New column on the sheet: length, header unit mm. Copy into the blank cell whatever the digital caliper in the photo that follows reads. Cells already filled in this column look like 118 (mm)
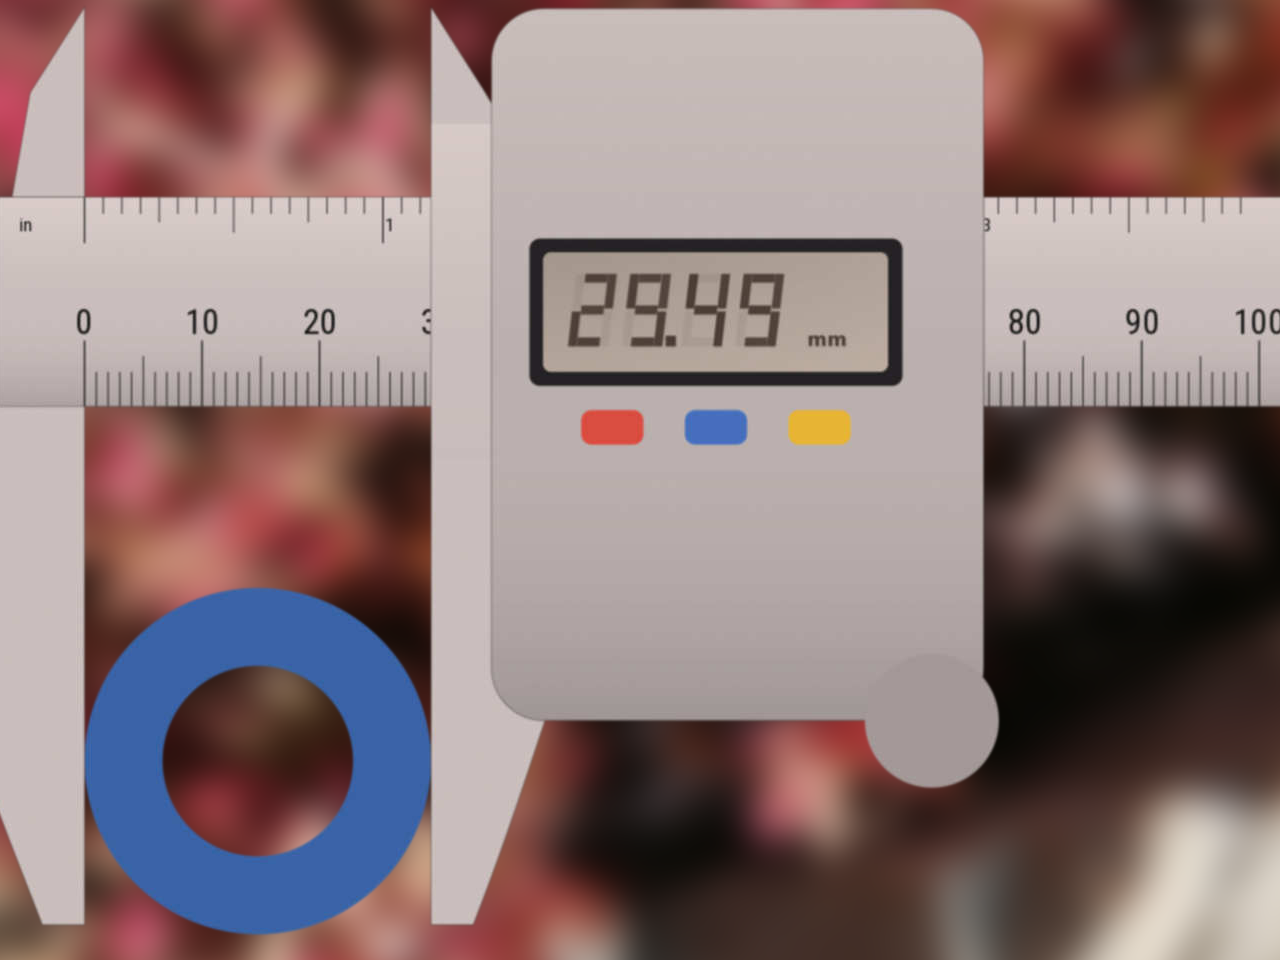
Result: 29.49 (mm)
